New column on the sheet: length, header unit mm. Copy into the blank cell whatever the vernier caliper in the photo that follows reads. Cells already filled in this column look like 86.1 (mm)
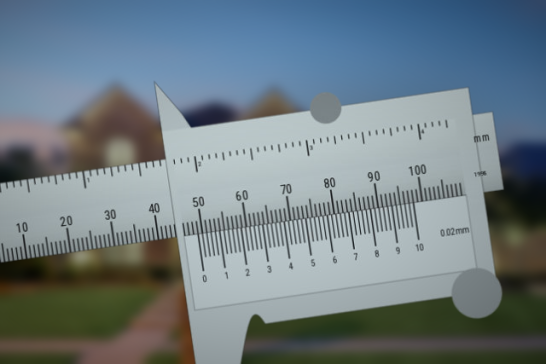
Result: 49.0 (mm)
